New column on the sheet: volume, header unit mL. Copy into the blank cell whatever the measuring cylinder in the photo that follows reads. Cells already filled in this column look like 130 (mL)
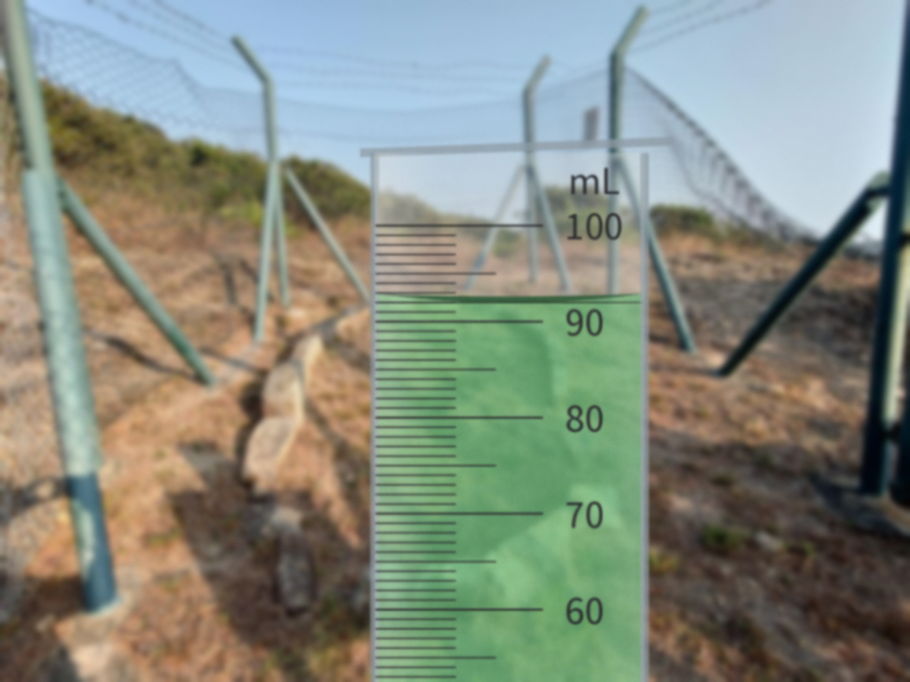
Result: 92 (mL)
